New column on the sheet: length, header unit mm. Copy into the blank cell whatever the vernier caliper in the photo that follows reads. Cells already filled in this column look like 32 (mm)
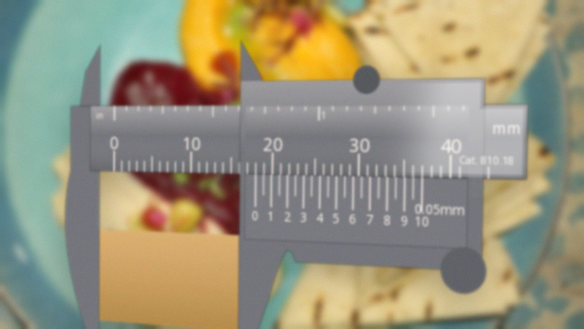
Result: 18.0 (mm)
